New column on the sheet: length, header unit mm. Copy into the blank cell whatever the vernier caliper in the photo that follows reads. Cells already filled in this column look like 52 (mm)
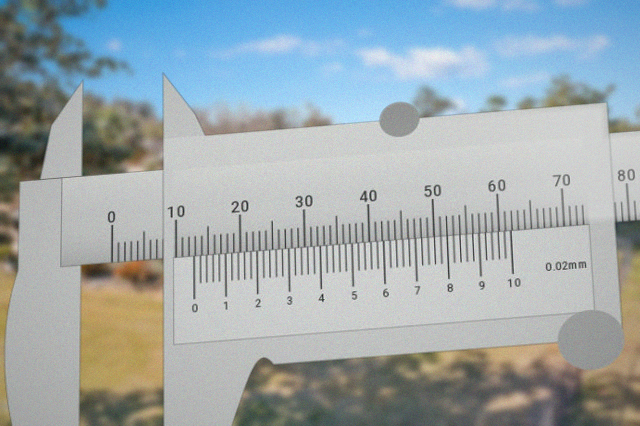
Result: 12.8 (mm)
